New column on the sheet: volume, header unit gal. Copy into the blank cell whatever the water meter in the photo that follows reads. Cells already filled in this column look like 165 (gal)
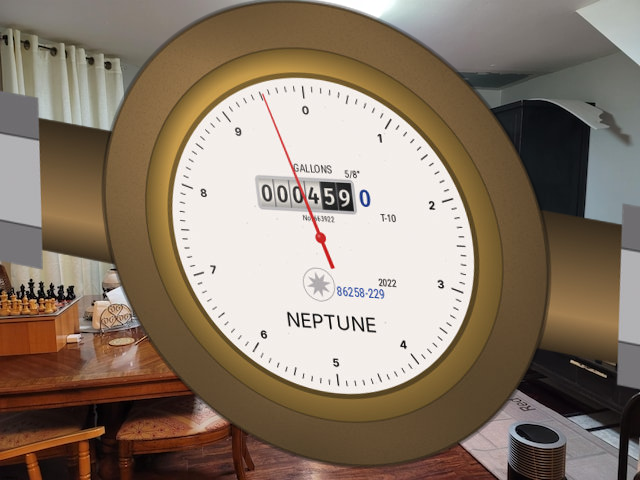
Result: 4589.5 (gal)
